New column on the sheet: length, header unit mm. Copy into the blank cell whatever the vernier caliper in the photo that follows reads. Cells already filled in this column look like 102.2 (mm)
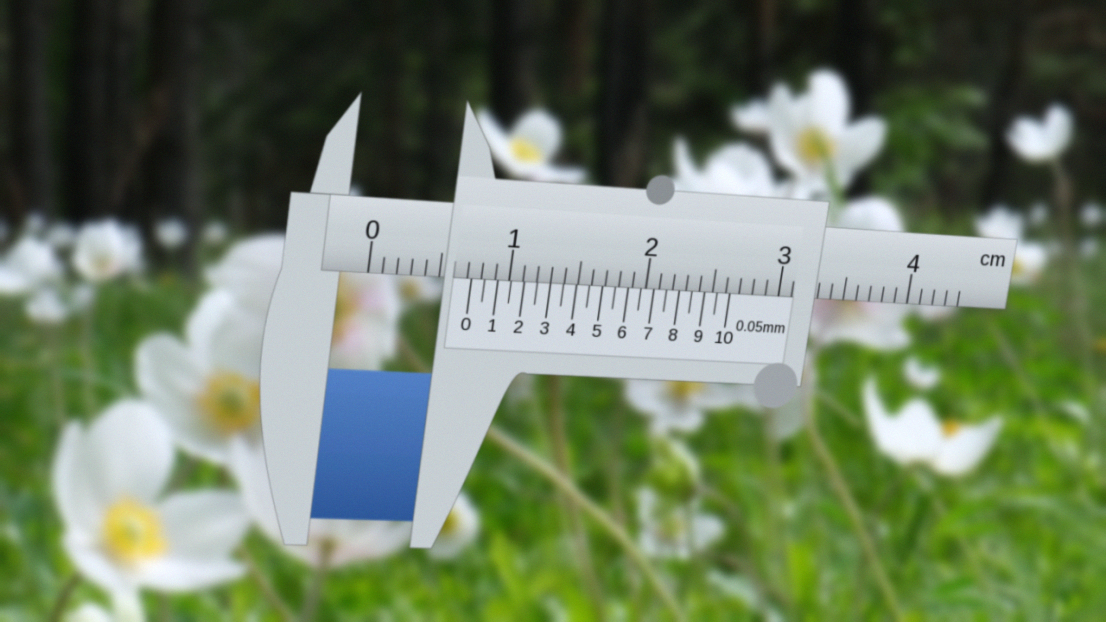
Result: 7.3 (mm)
